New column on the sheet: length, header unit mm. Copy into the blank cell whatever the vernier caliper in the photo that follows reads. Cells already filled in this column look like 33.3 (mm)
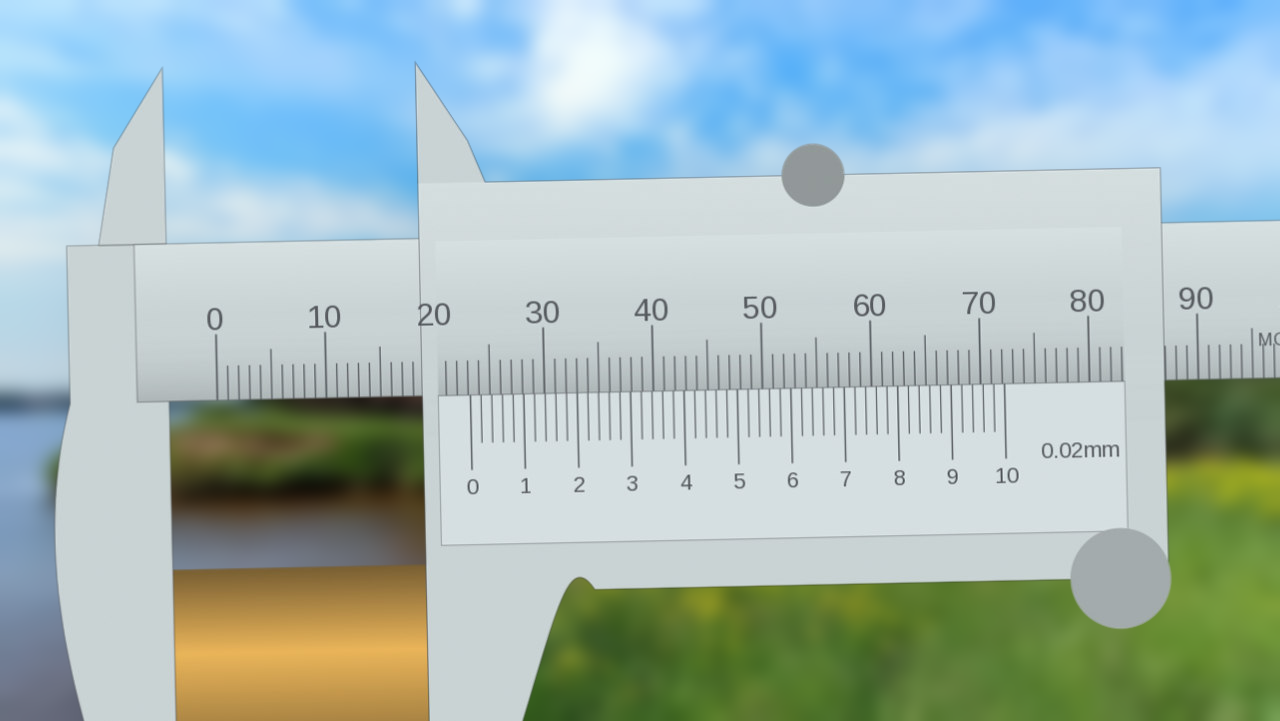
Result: 23.2 (mm)
